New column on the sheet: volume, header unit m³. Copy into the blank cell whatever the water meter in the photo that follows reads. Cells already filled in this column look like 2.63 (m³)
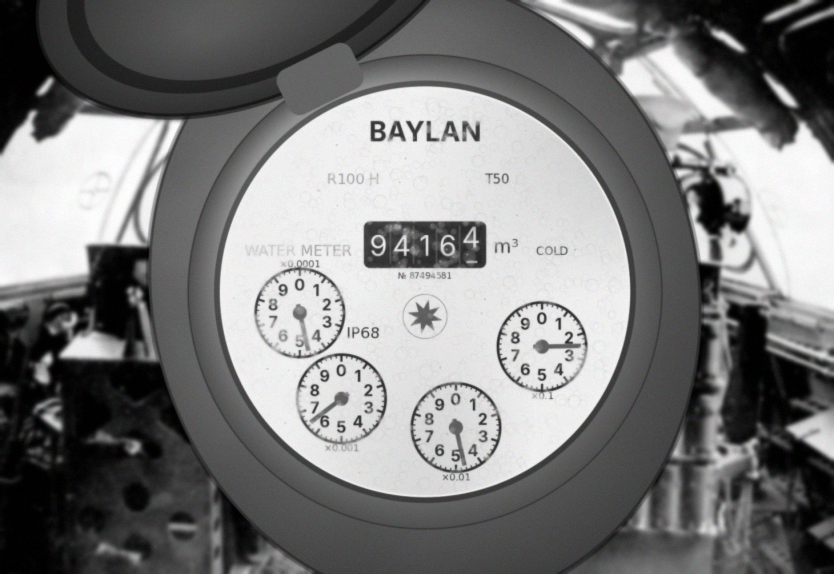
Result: 94164.2464 (m³)
